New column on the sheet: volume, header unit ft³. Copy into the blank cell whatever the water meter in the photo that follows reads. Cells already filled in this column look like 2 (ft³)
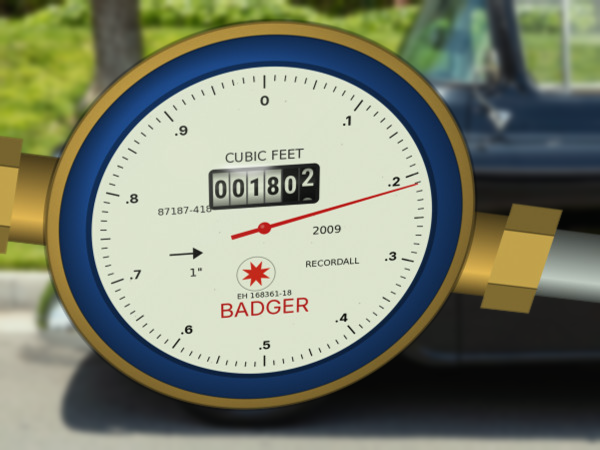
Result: 1802.21 (ft³)
